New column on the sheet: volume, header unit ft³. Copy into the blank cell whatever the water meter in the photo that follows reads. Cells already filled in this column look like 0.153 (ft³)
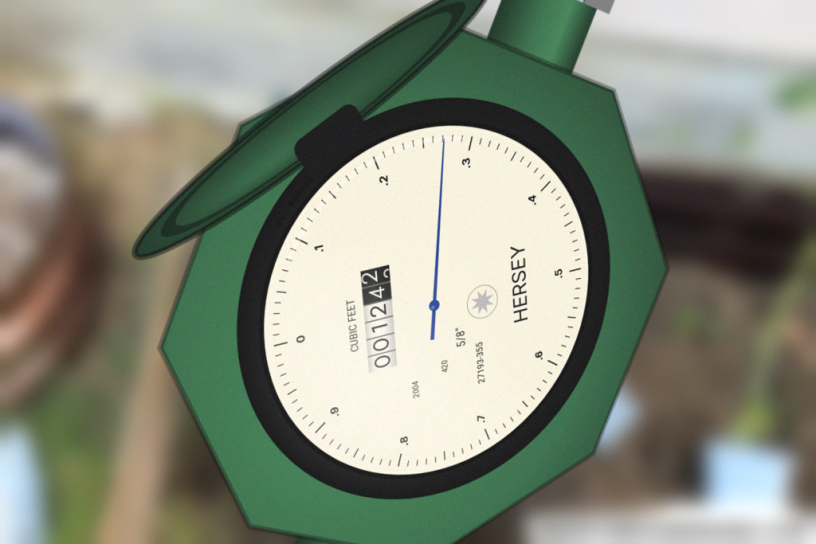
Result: 1242.27 (ft³)
